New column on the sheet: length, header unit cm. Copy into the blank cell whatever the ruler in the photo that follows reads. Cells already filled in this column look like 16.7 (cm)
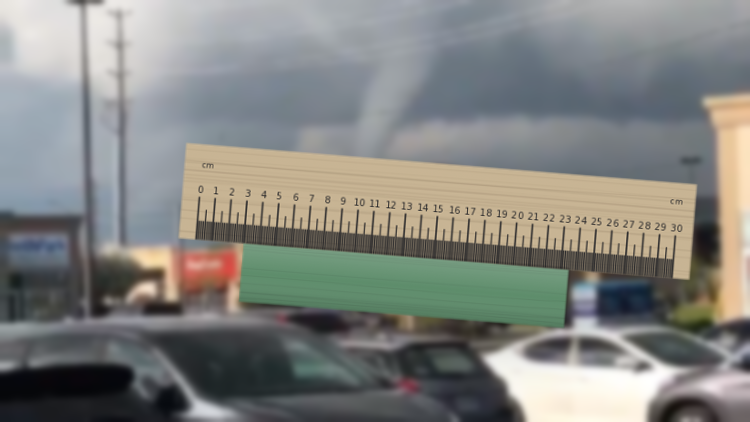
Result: 20.5 (cm)
